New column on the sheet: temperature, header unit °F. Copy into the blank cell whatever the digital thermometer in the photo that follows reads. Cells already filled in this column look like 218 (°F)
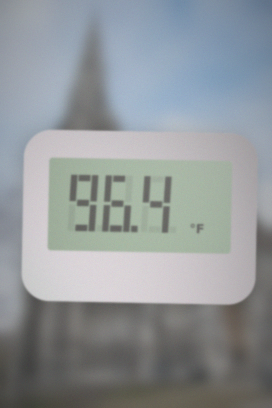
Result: 96.4 (°F)
